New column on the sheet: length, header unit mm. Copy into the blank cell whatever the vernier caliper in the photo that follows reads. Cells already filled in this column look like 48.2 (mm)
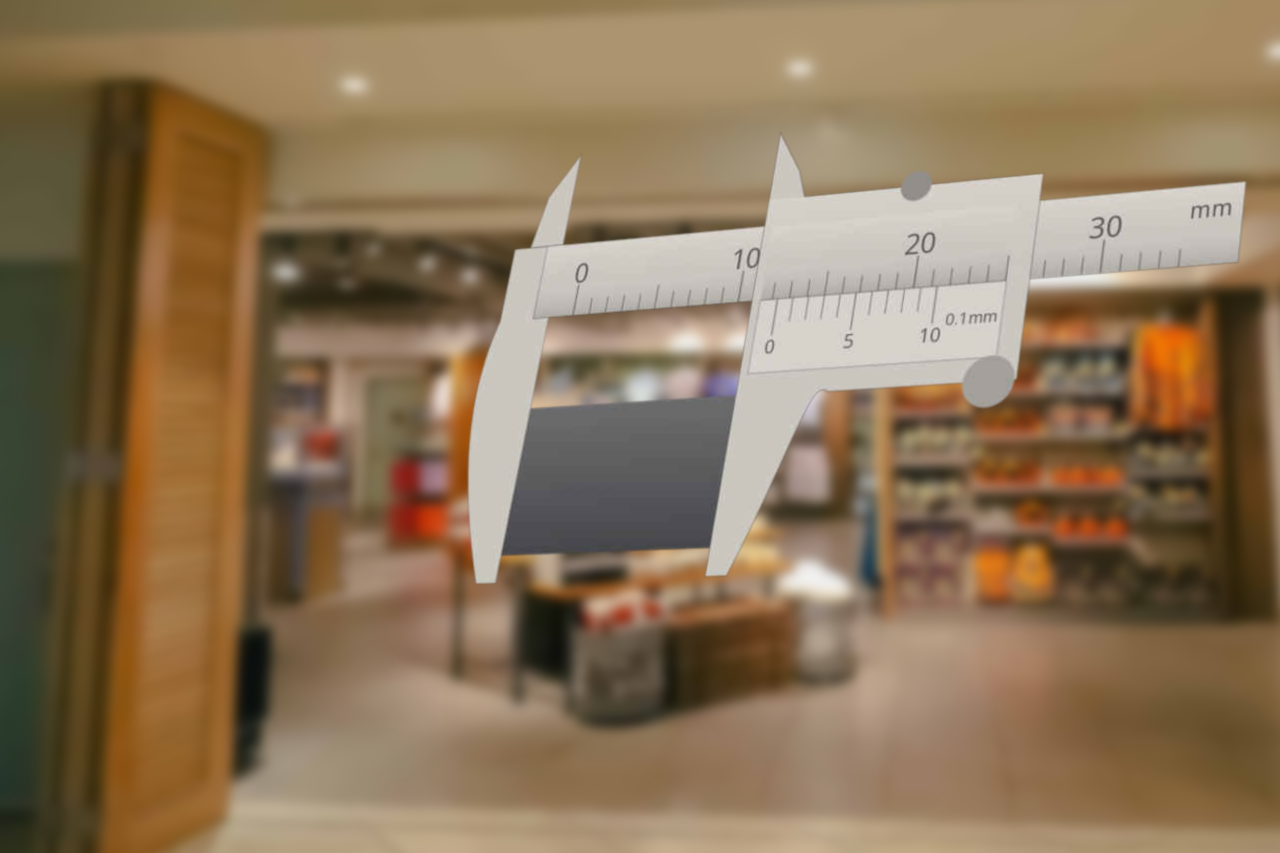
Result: 12.3 (mm)
